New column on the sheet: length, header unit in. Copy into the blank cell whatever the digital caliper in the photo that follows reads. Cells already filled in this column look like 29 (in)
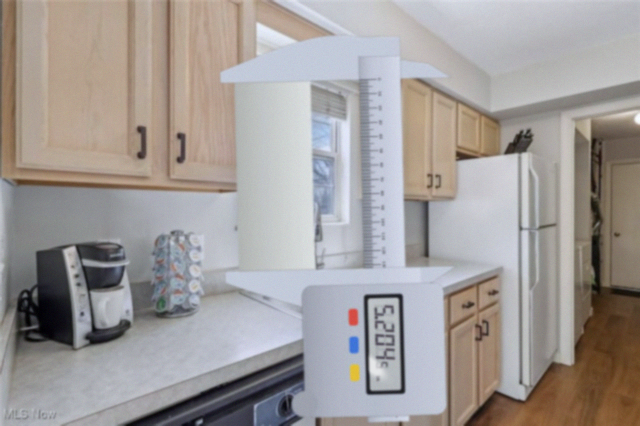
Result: 5.2045 (in)
